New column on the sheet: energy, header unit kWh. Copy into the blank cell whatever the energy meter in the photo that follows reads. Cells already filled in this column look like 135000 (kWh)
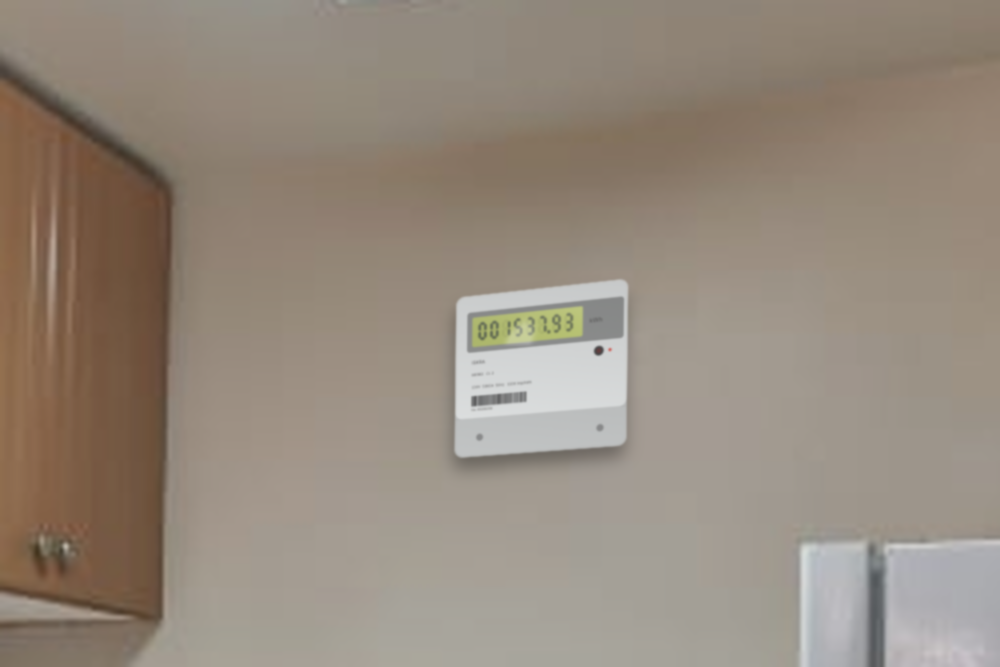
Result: 1537.93 (kWh)
